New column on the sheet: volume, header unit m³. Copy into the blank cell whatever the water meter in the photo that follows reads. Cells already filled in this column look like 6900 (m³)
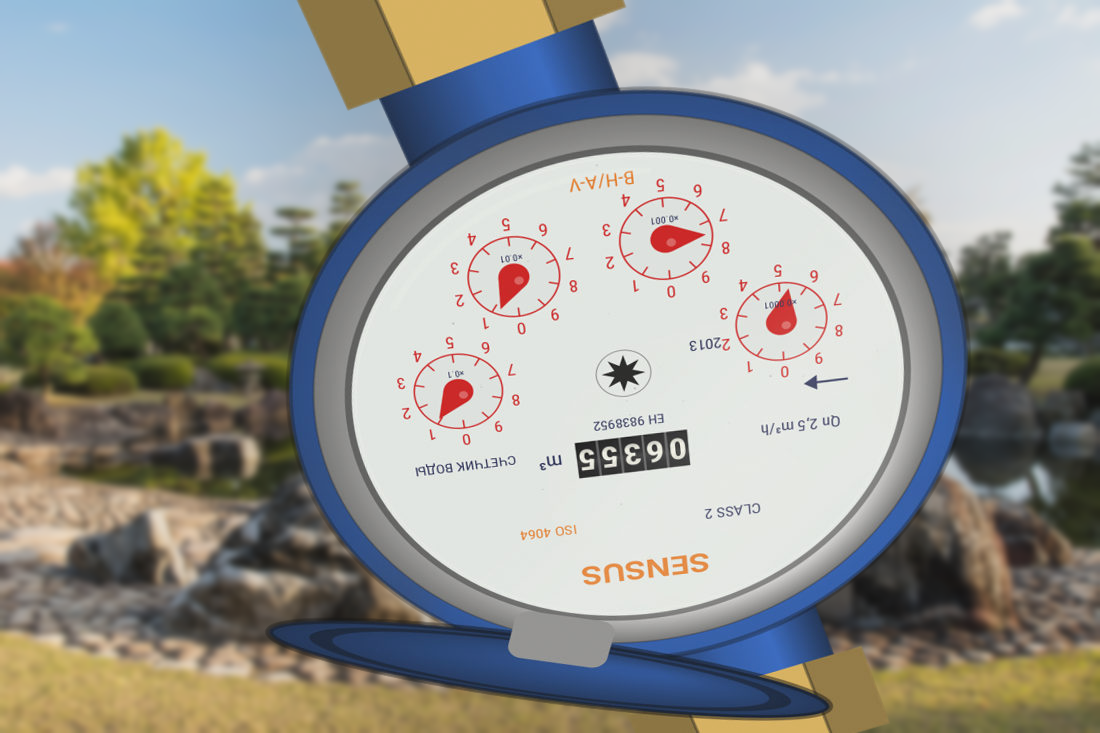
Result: 6355.1075 (m³)
